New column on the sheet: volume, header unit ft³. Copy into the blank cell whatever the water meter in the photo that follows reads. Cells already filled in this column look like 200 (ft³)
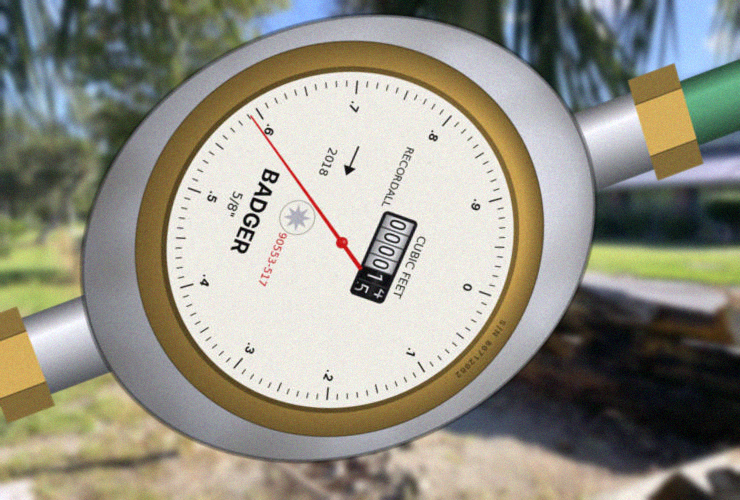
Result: 14.59 (ft³)
